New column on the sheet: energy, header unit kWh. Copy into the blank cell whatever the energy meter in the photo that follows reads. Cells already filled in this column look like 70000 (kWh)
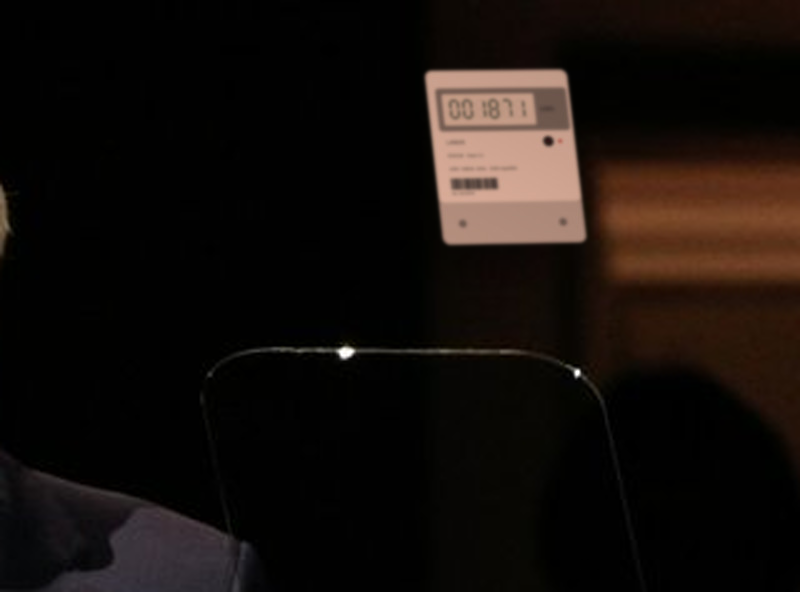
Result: 1871 (kWh)
